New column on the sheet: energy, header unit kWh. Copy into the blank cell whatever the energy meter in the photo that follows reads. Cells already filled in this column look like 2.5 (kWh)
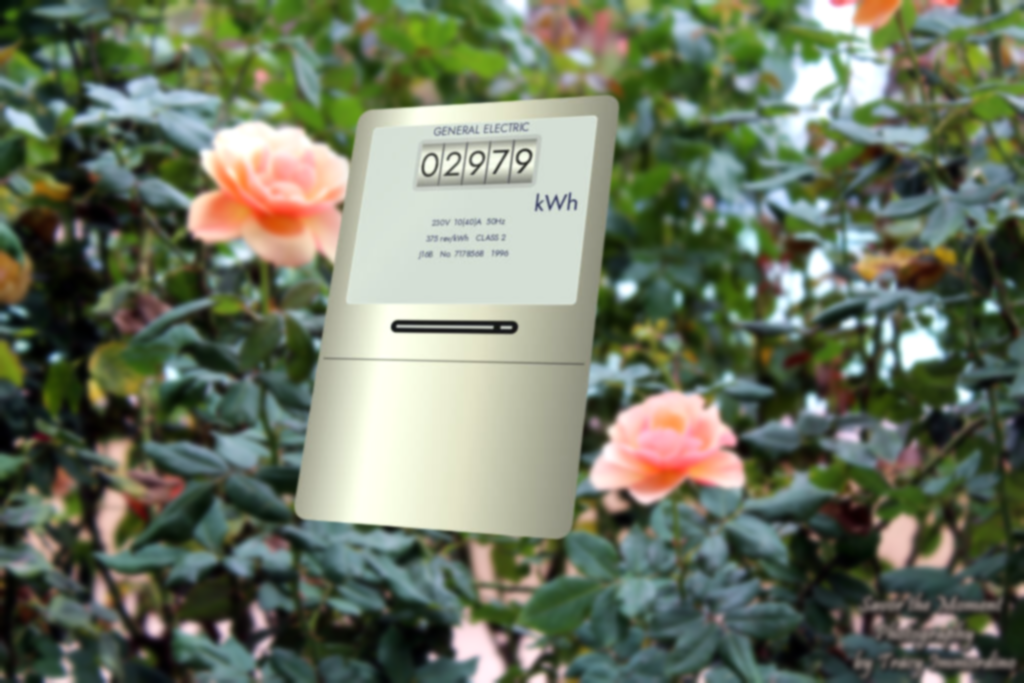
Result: 2979 (kWh)
